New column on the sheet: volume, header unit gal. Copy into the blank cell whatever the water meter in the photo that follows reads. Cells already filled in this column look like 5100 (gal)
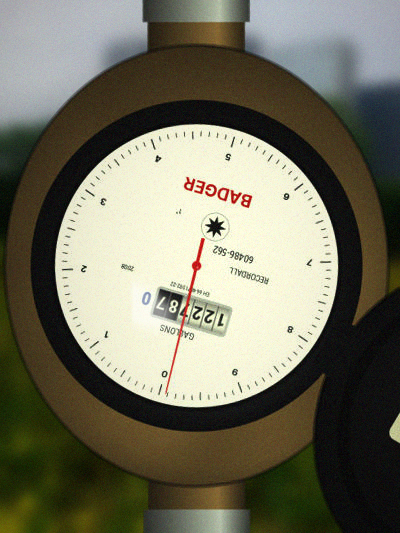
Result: 1227869.9 (gal)
